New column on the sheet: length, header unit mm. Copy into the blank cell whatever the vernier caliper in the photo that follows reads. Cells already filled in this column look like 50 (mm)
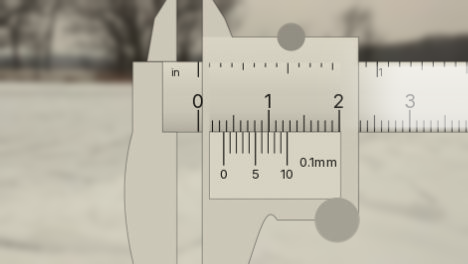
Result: 3.6 (mm)
